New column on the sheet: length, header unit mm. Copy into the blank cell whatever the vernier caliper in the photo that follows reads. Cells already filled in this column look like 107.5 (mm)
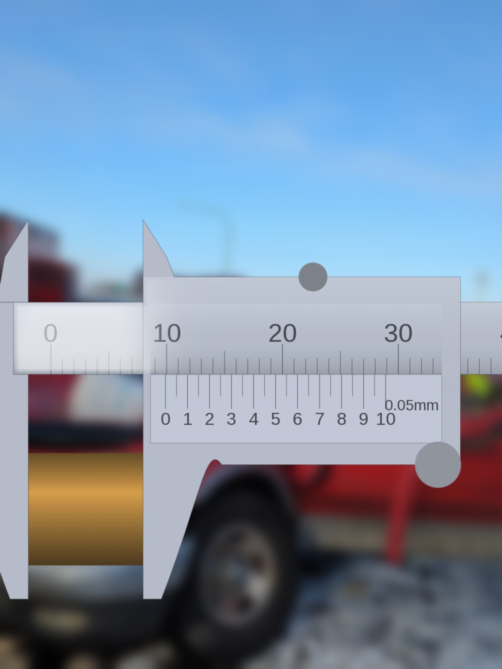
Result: 9.9 (mm)
